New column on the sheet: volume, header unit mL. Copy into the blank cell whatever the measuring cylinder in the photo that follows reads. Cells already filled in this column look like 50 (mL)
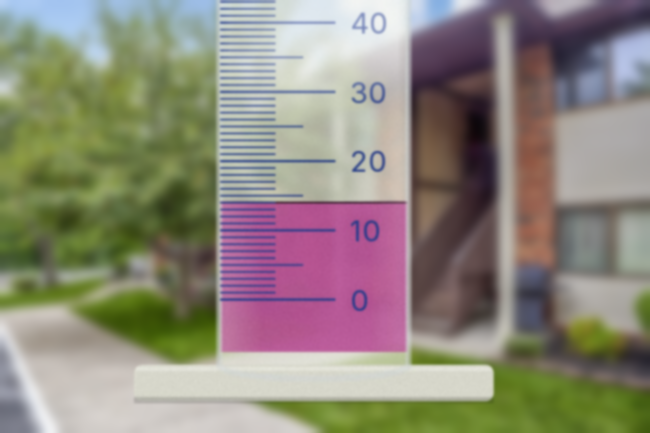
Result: 14 (mL)
